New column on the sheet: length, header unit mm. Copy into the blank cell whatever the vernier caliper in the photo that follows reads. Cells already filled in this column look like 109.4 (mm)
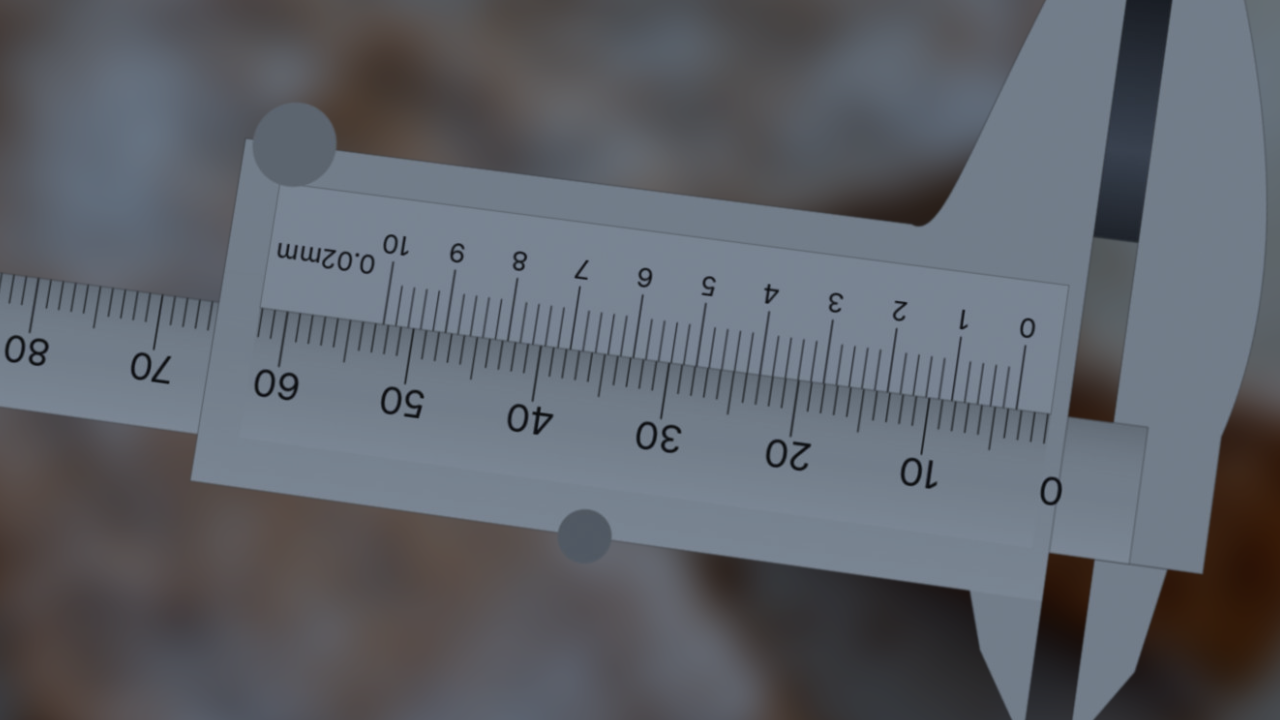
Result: 3.4 (mm)
